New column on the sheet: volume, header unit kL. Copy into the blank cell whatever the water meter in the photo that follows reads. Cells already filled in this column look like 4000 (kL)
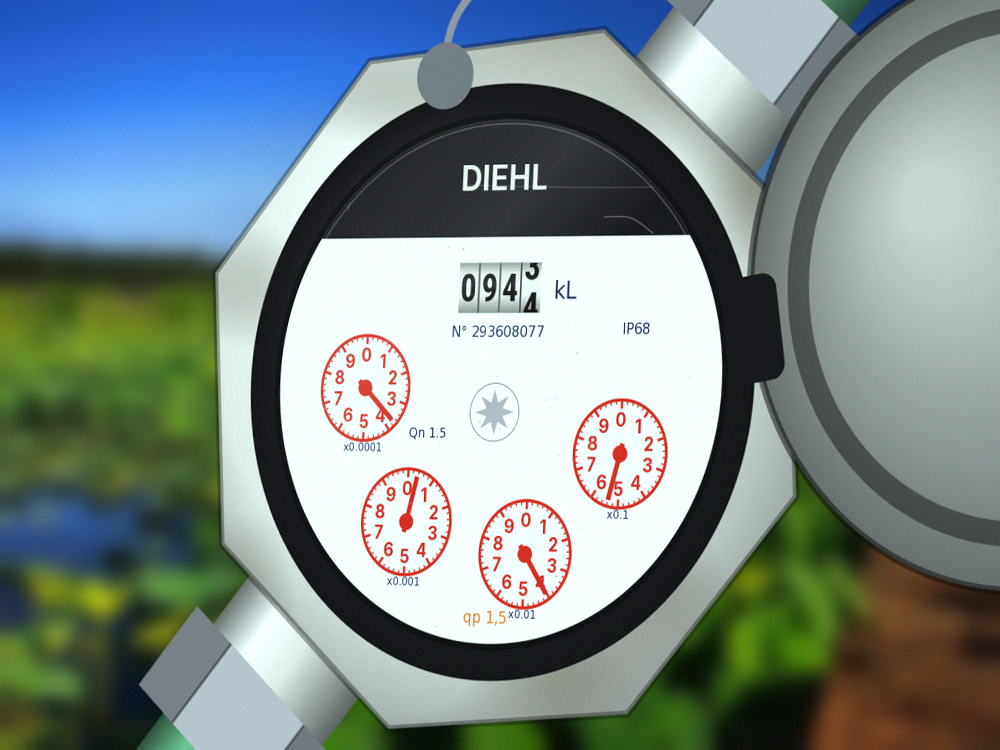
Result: 943.5403 (kL)
